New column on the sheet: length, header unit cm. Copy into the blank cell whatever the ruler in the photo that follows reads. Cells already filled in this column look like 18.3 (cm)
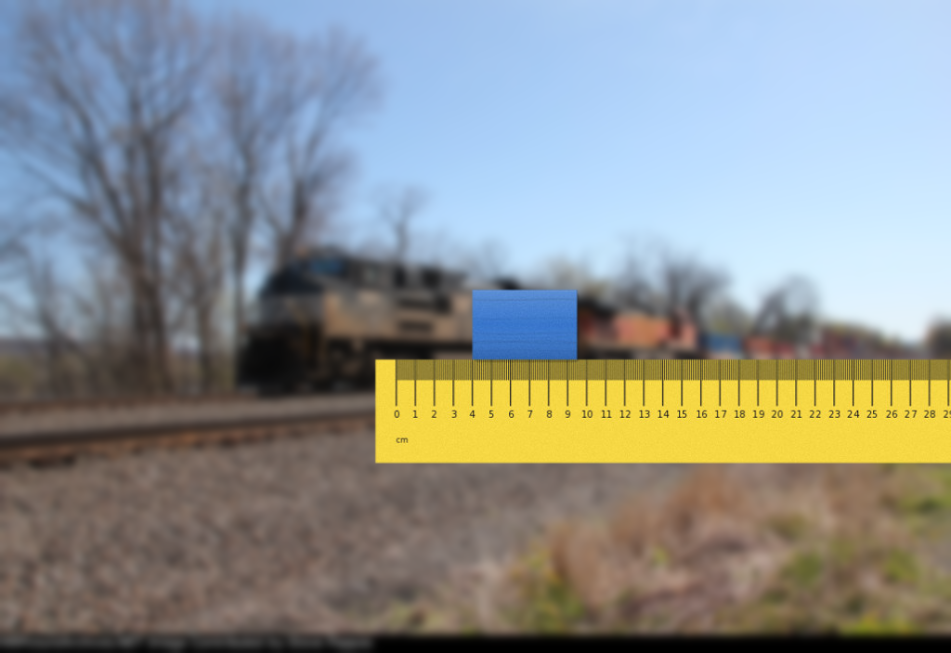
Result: 5.5 (cm)
